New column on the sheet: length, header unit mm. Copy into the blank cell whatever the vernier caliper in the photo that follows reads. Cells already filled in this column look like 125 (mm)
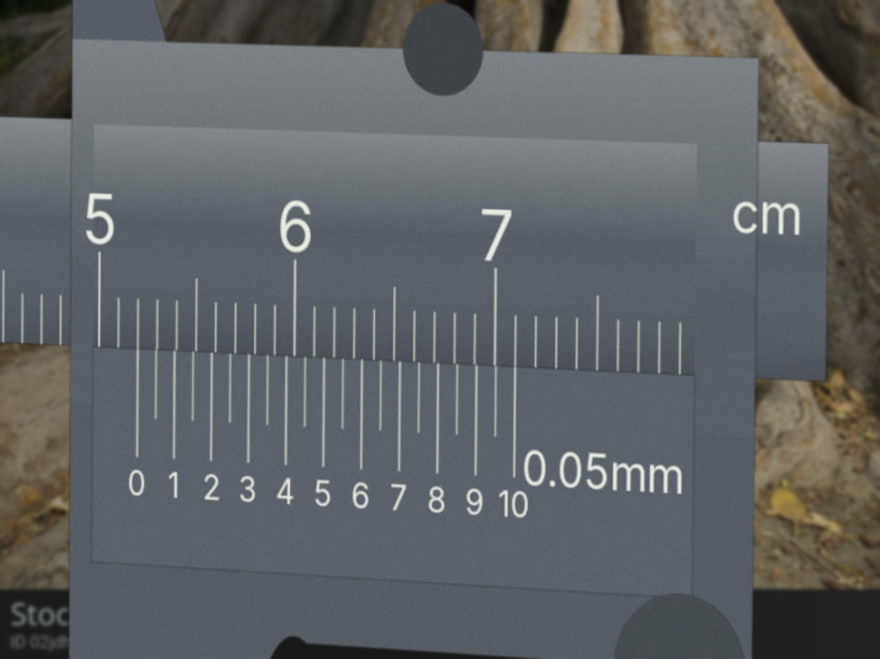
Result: 52.0 (mm)
